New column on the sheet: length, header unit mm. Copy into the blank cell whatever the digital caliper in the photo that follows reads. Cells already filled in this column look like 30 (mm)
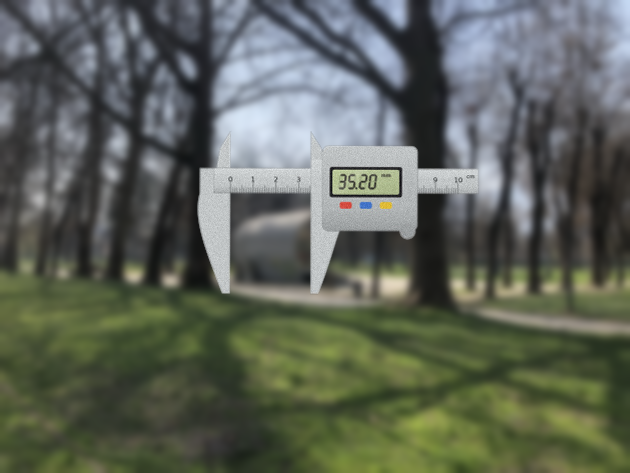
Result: 35.20 (mm)
